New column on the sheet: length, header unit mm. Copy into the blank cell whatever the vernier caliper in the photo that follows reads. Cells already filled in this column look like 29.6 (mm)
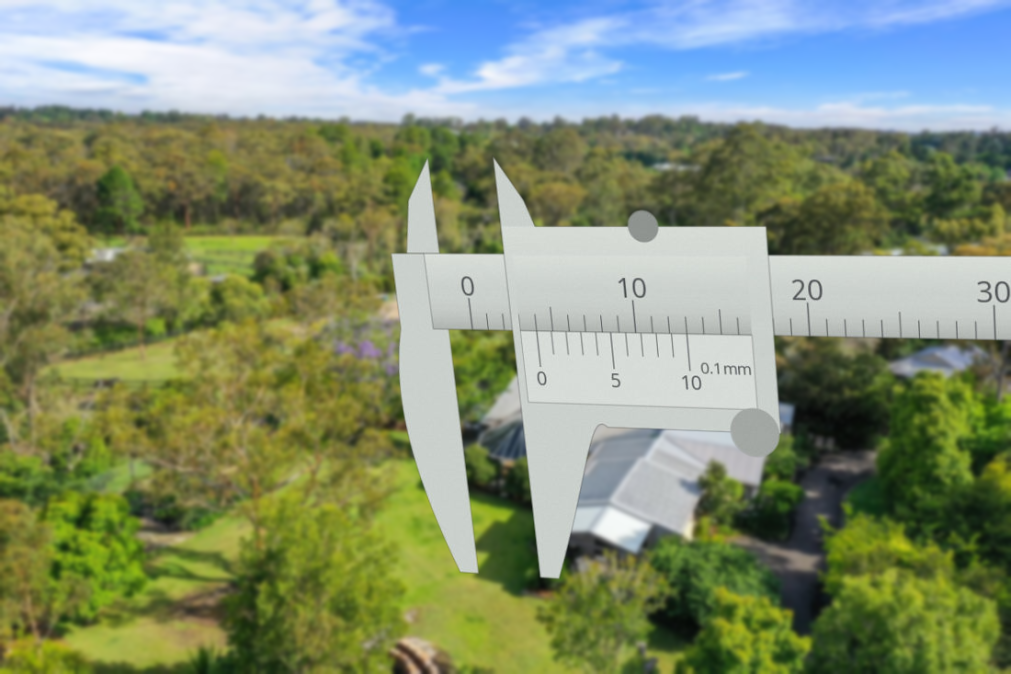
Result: 4.0 (mm)
